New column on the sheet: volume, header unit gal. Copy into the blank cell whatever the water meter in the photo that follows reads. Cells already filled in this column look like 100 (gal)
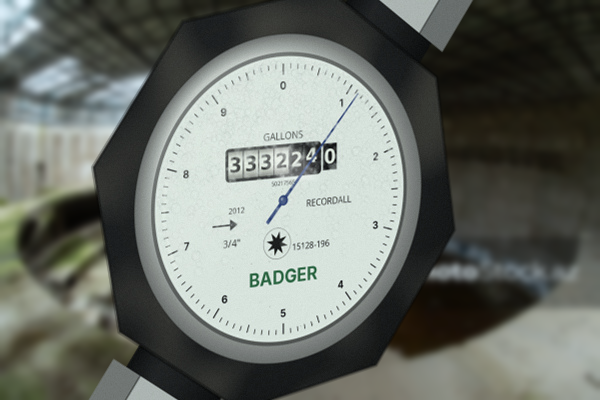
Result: 3332241.1 (gal)
